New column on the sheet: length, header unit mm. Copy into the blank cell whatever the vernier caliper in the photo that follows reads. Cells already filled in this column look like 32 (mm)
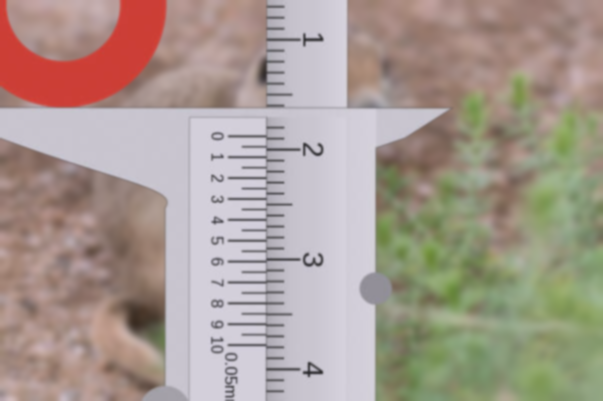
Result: 18.8 (mm)
